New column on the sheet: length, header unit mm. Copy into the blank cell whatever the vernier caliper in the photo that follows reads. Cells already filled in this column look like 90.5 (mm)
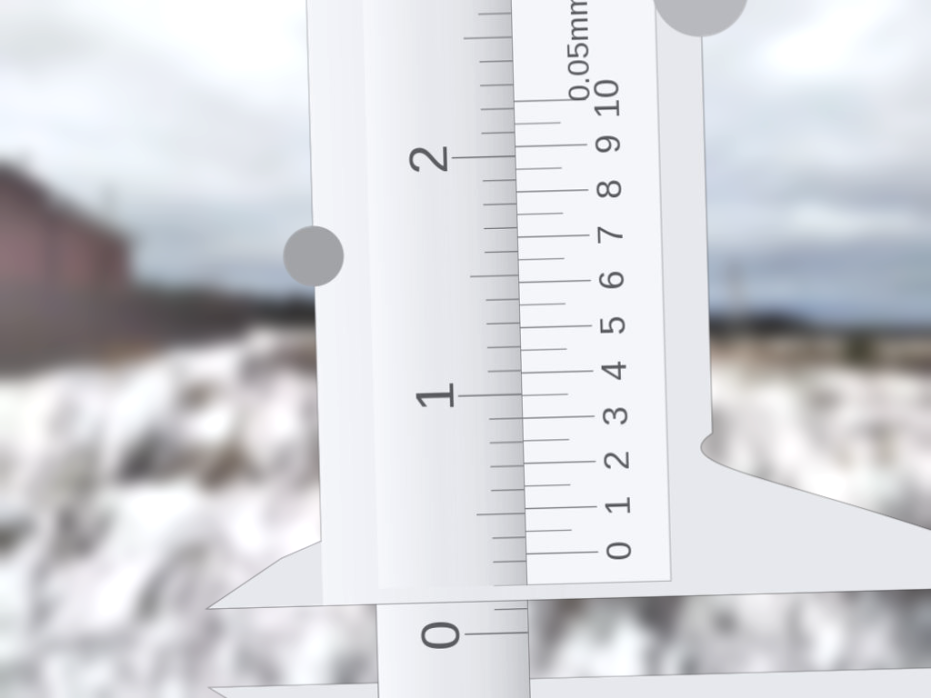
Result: 3.30 (mm)
